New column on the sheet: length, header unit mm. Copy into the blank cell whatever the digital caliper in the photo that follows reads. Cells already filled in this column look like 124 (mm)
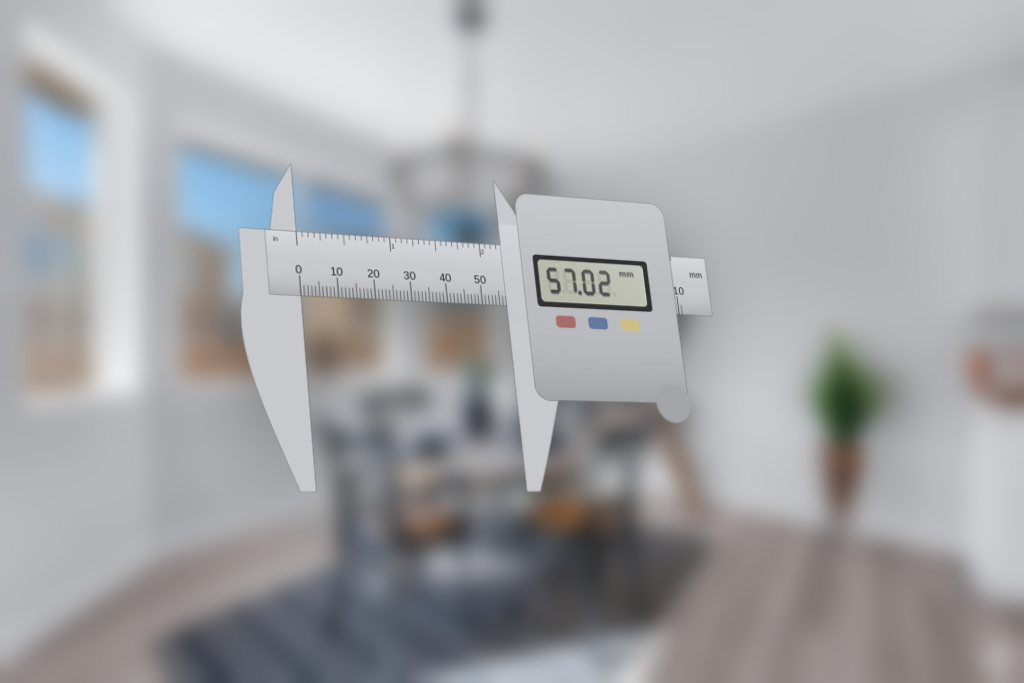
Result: 57.02 (mm)
